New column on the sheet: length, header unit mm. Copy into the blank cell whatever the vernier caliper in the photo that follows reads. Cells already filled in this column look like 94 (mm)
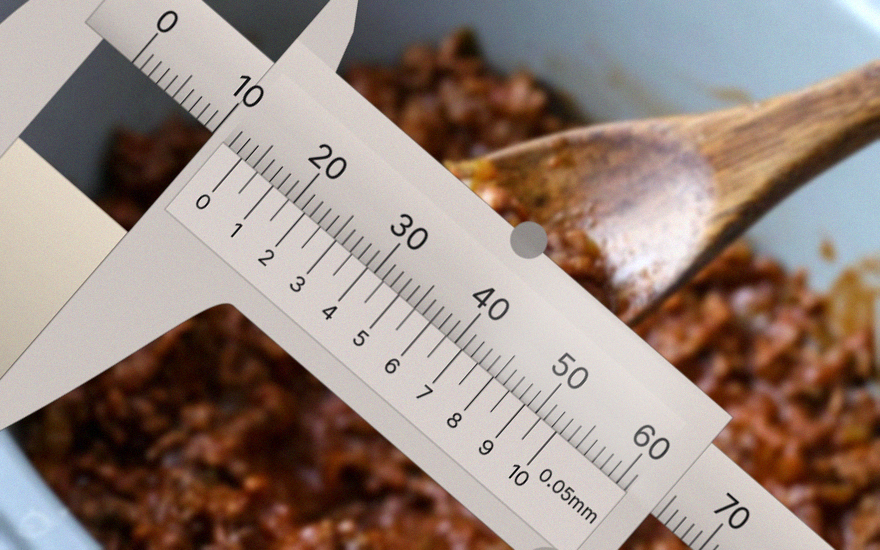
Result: 13.6 (mm)
